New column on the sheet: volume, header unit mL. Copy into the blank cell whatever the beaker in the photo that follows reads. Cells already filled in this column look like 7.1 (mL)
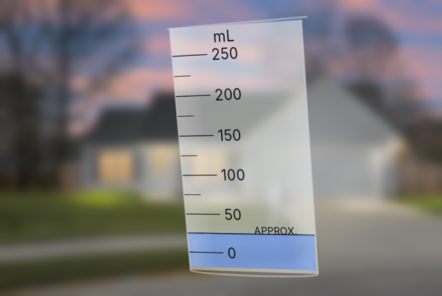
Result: 25 (mL)
